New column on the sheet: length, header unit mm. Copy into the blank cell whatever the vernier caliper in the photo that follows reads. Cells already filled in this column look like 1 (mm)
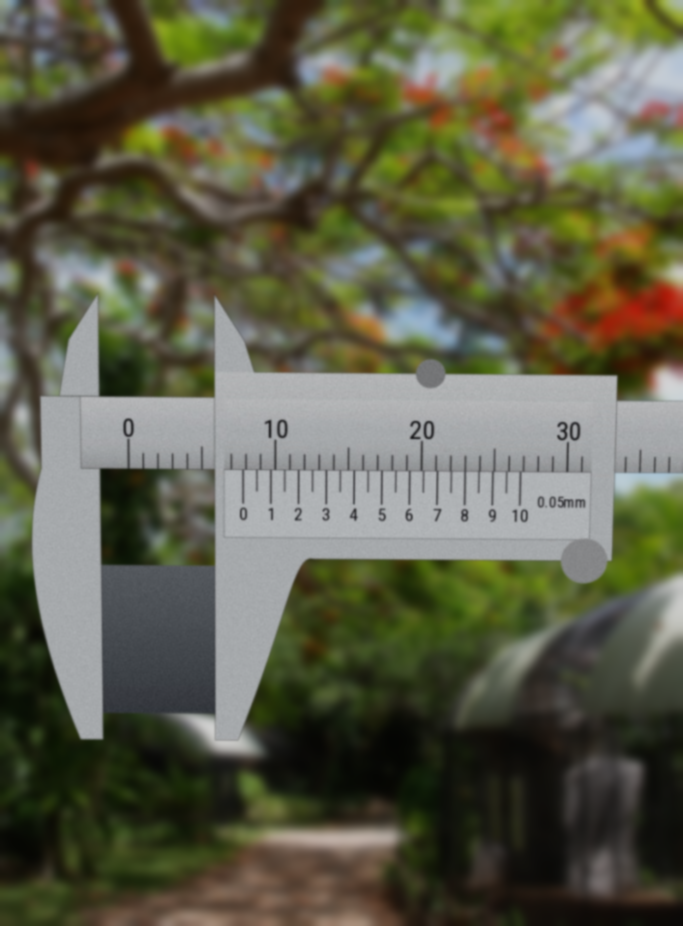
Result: 7.8 (mm)
